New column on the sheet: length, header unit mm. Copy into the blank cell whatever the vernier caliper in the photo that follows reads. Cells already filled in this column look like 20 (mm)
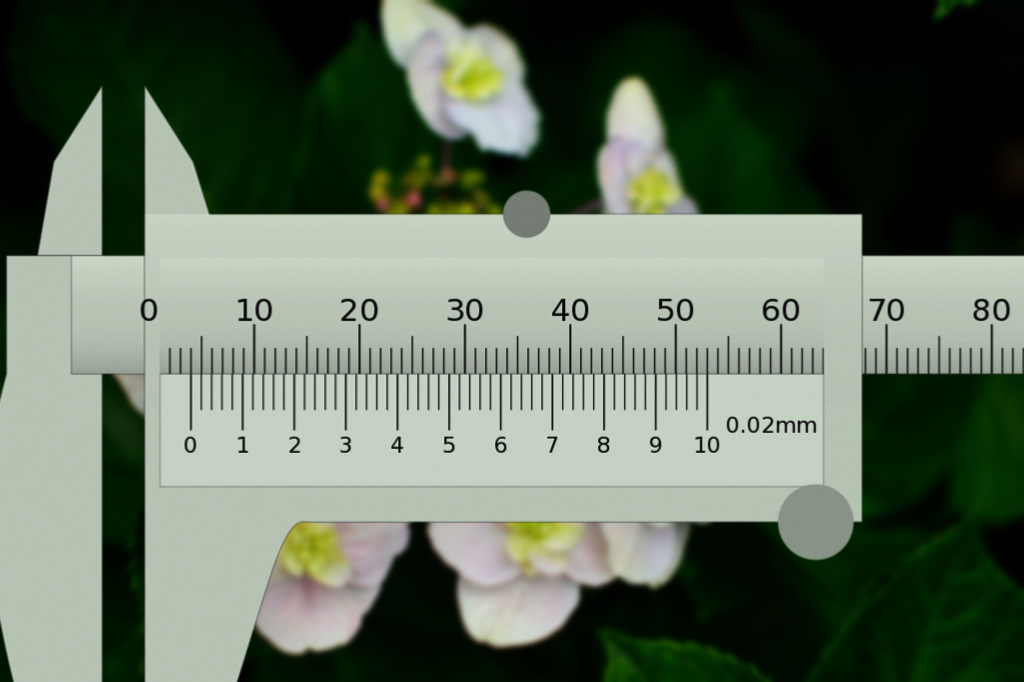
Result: 4.0 (mm)
